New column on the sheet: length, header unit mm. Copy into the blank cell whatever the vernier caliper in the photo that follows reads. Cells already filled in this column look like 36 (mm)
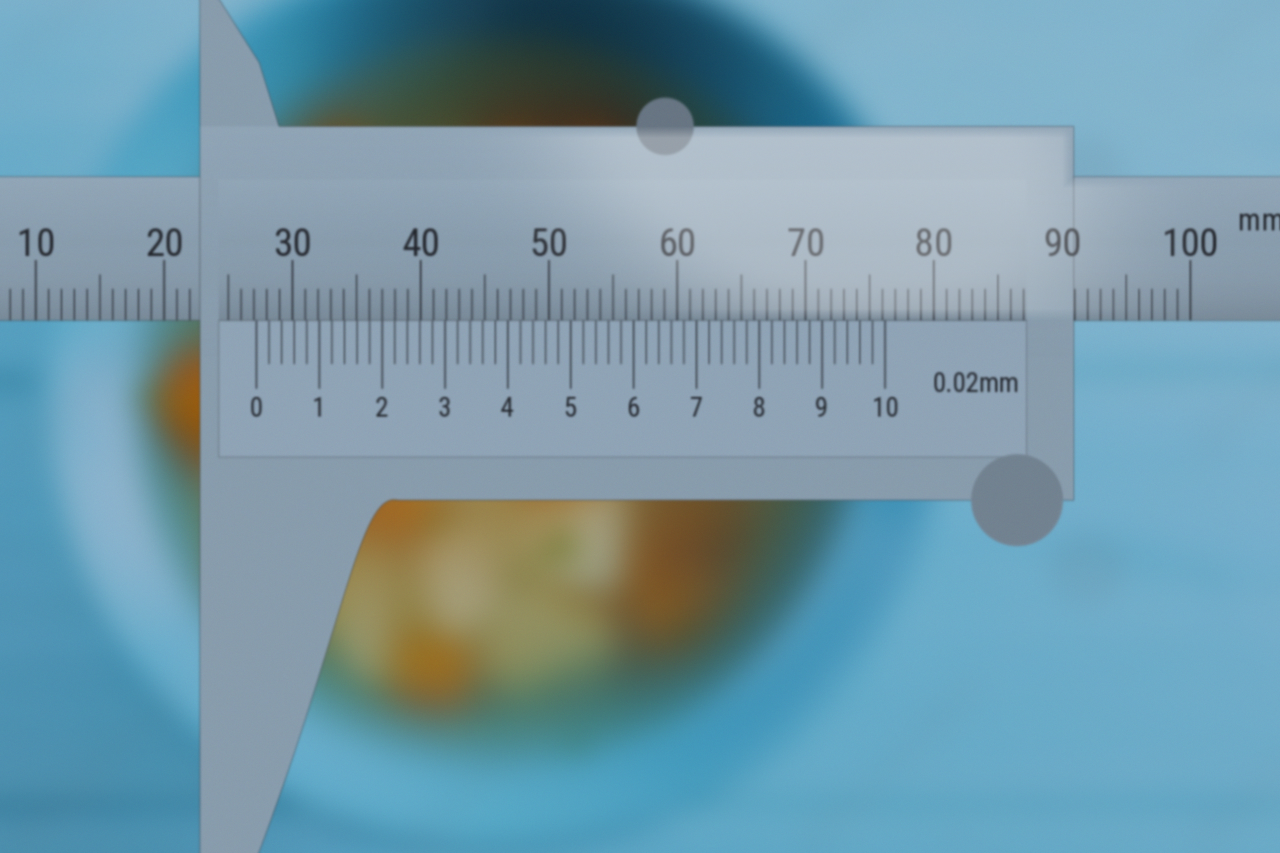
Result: 27.2 (mm)
